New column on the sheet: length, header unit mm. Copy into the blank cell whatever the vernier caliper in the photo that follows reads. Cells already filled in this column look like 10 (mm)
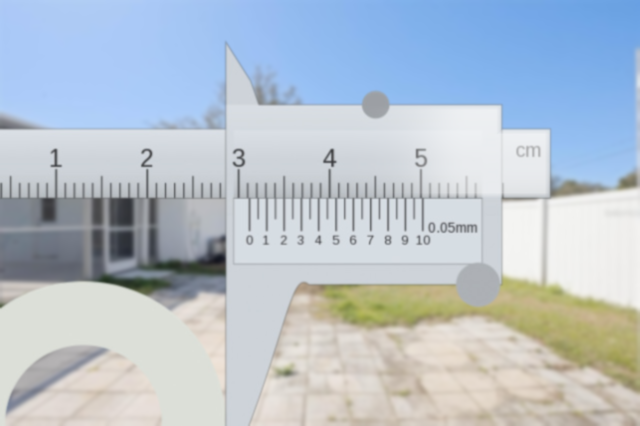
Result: 31.2 (mm)
